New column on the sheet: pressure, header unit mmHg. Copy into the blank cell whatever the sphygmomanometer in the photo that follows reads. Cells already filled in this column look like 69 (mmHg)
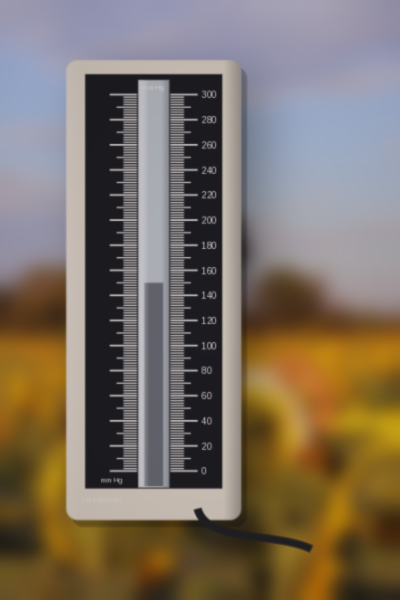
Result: 150 (mmHg)
